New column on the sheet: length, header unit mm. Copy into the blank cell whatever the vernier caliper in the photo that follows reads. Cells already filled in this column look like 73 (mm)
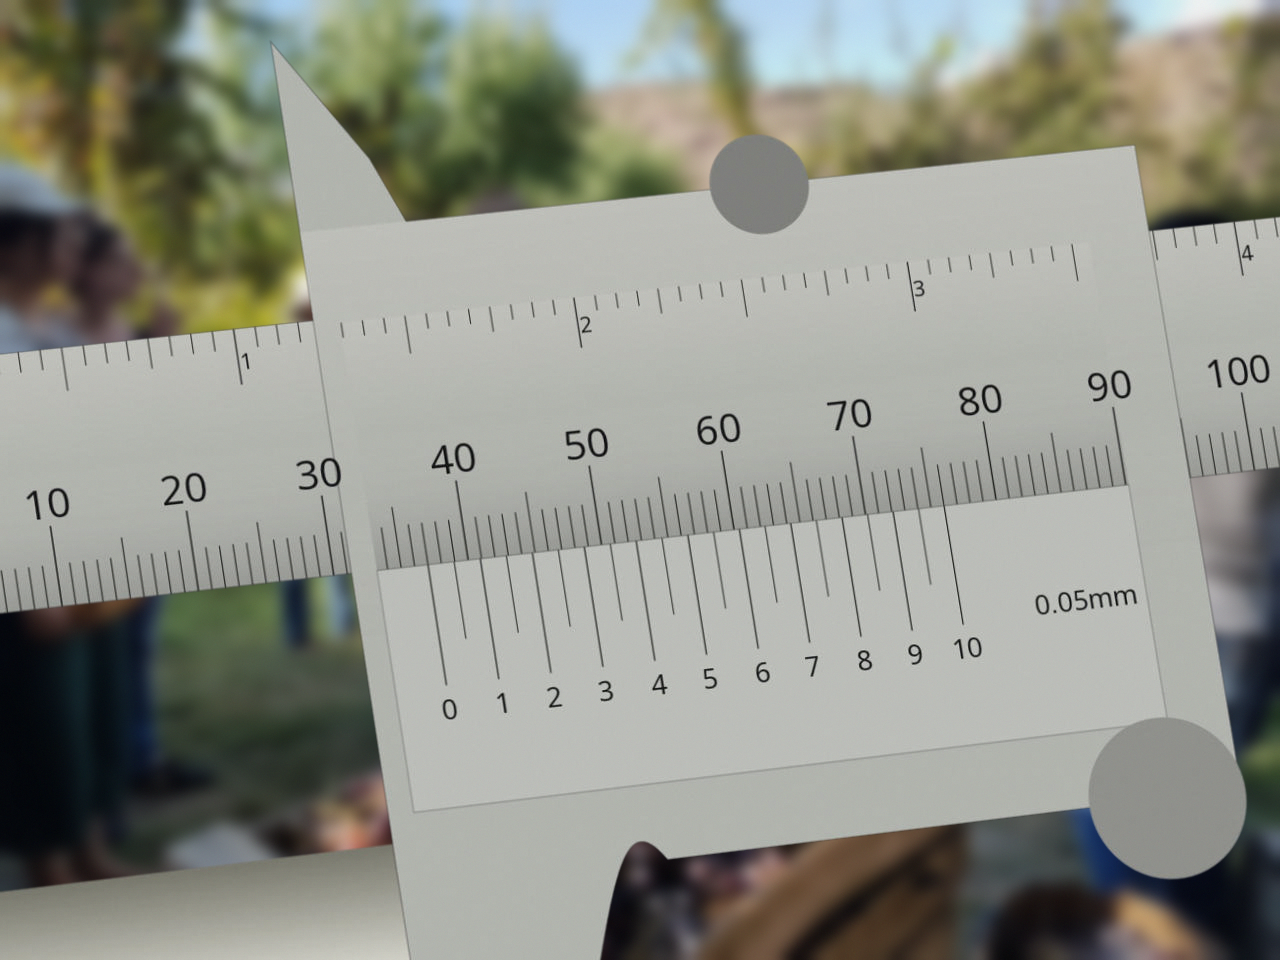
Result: 37.0 (mm)
